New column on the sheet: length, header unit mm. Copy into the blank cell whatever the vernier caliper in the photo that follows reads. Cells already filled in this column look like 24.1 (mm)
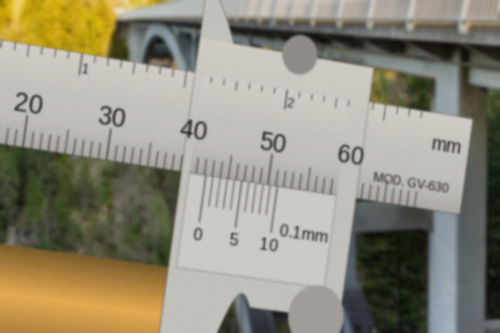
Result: 42.2 (mm)
